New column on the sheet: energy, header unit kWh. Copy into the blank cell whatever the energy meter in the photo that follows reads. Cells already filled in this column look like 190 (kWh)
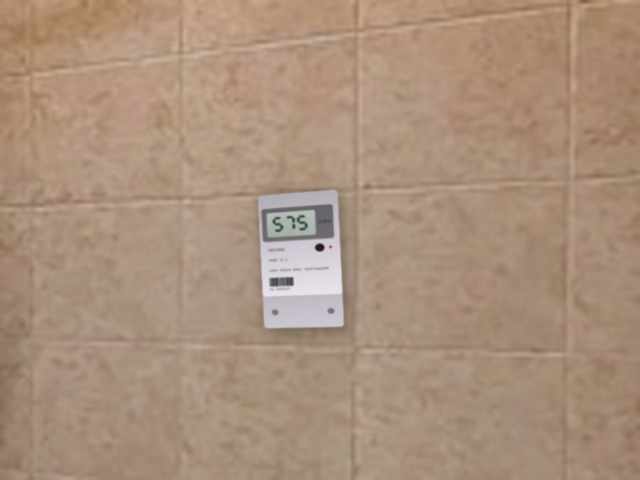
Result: 575 (kWh)
